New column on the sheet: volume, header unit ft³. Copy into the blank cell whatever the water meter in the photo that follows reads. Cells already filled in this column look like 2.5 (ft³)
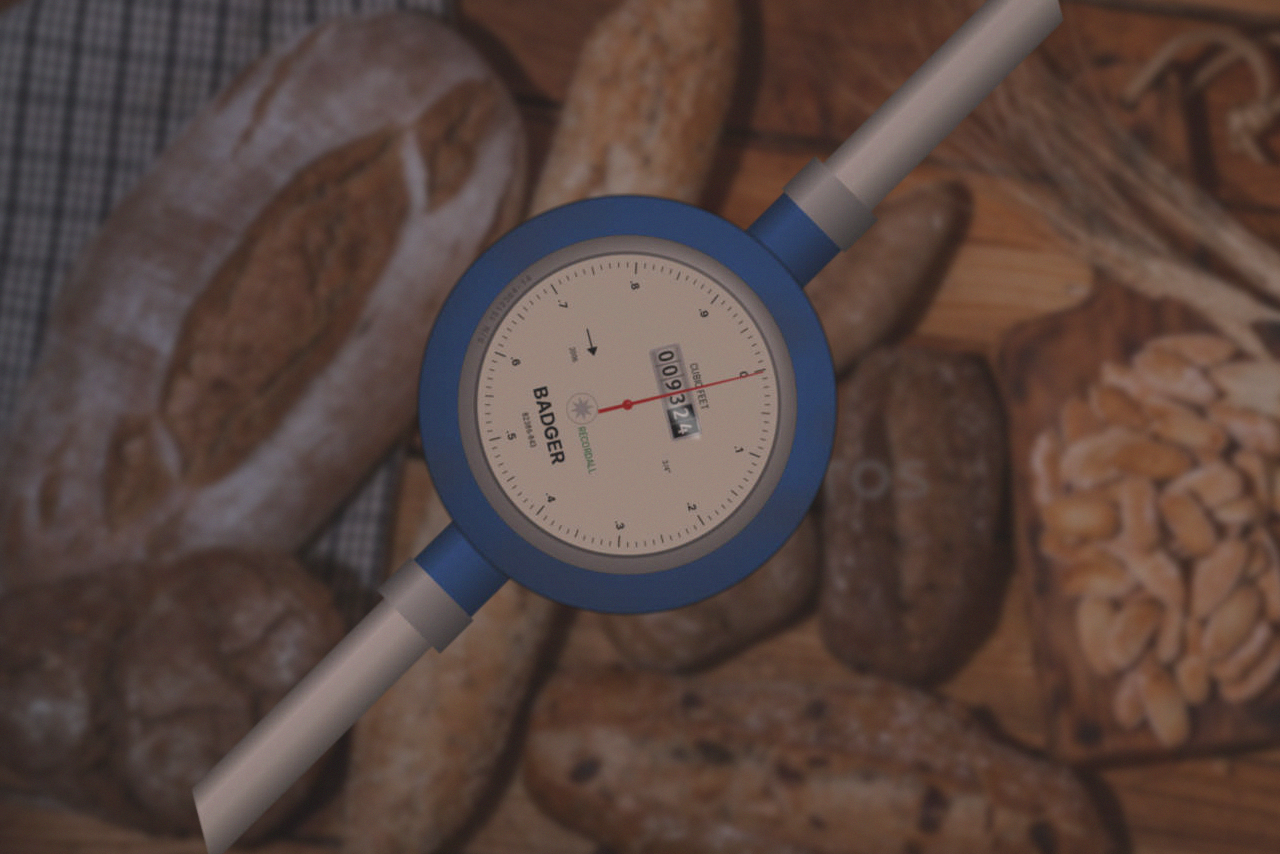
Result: 9324.00 (ft³)
